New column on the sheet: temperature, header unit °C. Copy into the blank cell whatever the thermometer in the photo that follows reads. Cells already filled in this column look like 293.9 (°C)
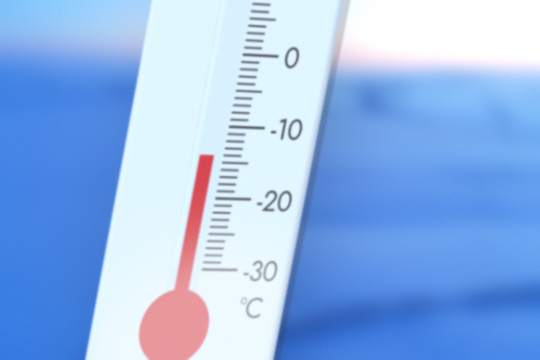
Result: -14 (°C)
